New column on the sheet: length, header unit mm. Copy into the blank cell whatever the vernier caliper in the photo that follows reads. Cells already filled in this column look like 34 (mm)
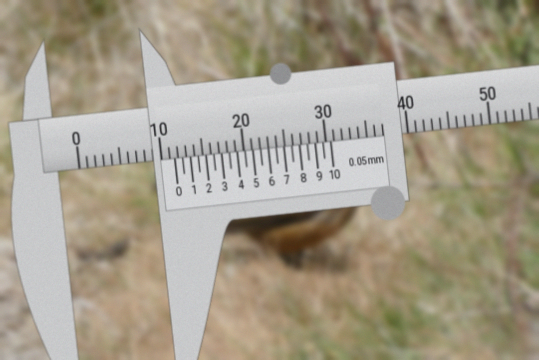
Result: 11.6 (mm)
